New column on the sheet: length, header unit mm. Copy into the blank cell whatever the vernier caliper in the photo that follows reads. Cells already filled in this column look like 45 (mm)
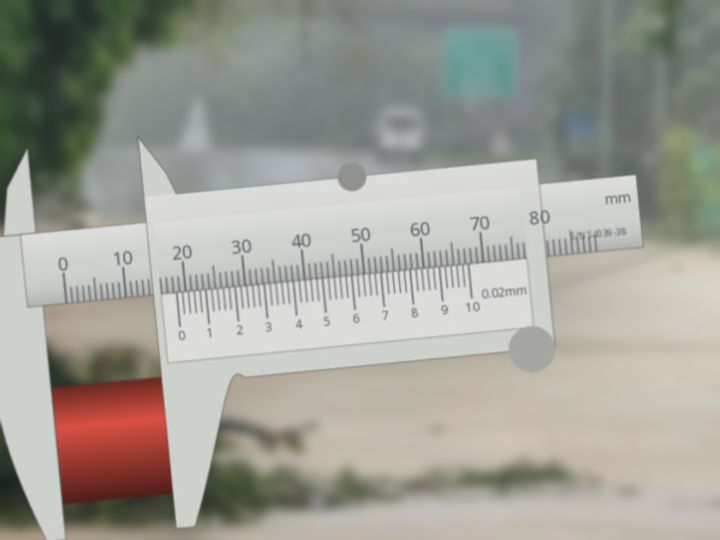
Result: 18.5 (mm)
